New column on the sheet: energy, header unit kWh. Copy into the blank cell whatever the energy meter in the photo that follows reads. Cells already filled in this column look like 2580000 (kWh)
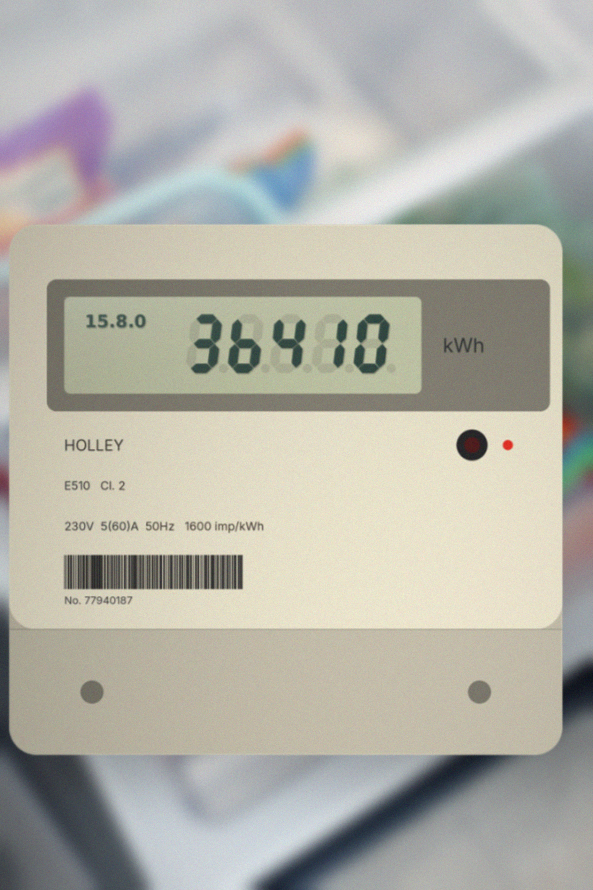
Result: 36410 (kWh)
